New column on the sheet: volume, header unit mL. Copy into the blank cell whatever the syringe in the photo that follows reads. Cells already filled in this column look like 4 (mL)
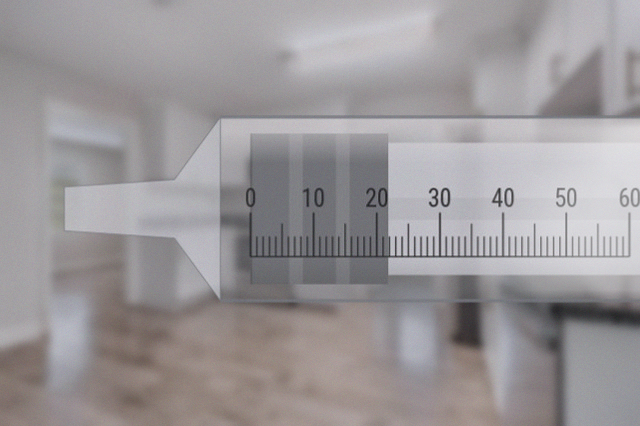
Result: 0 (mL)
